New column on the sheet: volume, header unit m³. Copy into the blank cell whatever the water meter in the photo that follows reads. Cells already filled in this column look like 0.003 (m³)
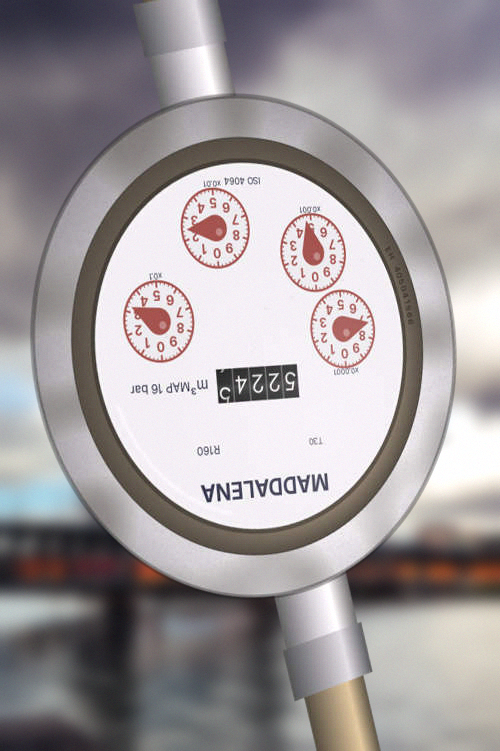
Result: 52245.3247 (m³)
